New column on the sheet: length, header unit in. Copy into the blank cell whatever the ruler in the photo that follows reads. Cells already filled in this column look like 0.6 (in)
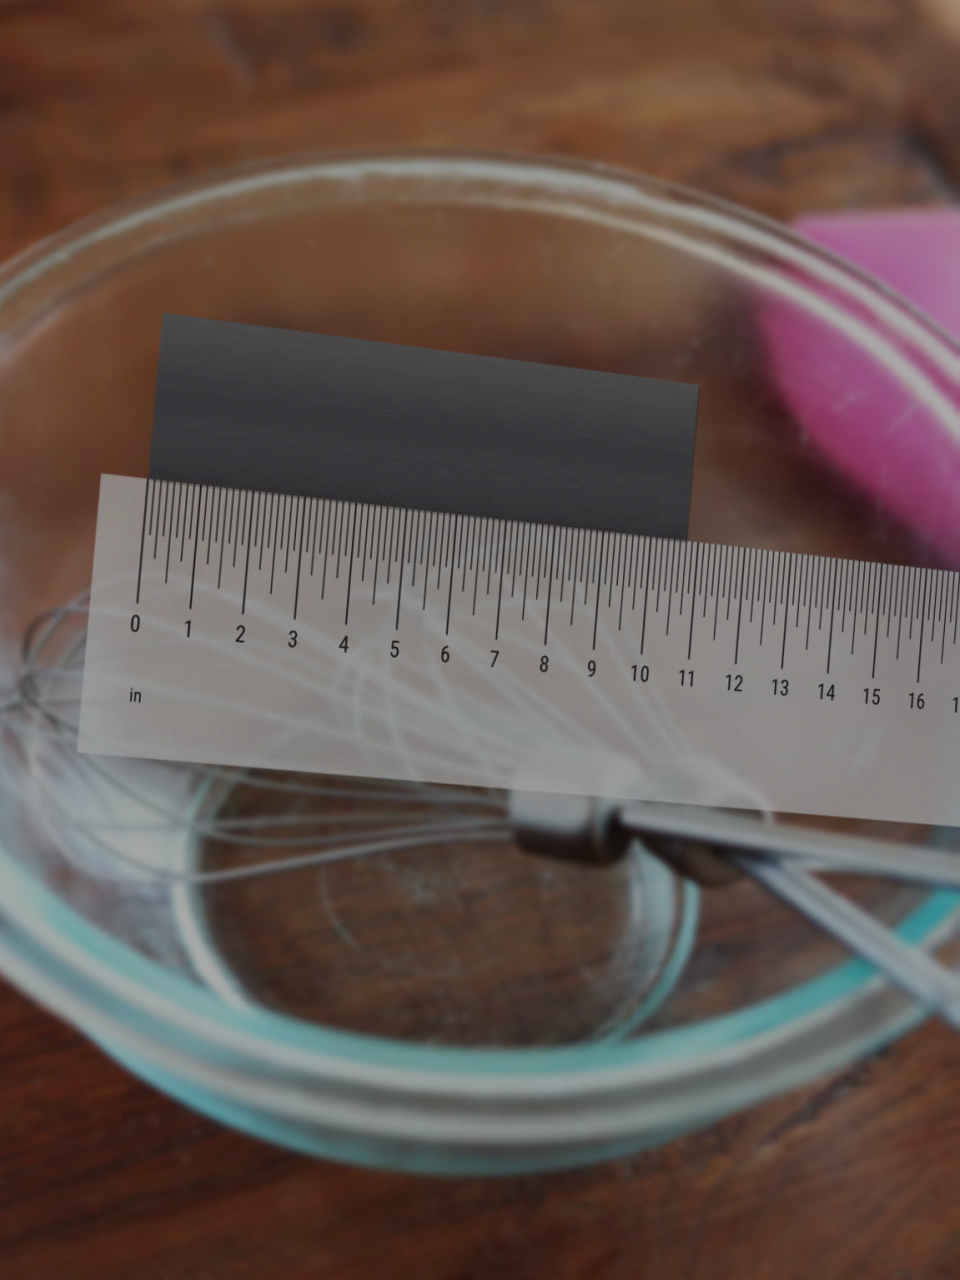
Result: 10.75 (in)
